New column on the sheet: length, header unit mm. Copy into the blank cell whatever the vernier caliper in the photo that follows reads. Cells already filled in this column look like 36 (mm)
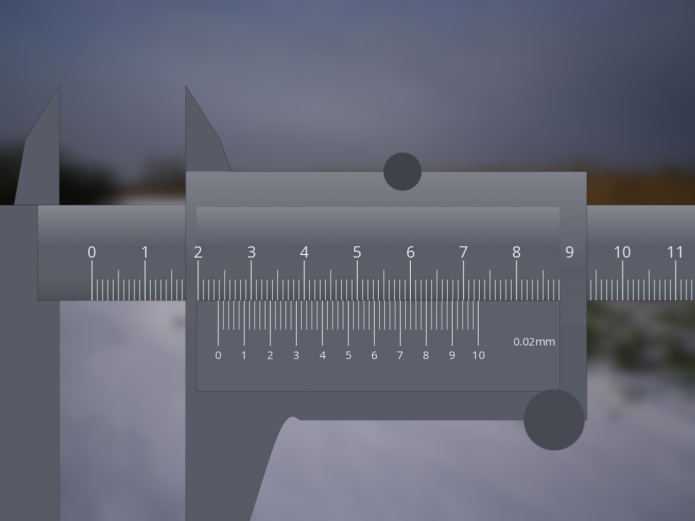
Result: 23.8 (mm)
